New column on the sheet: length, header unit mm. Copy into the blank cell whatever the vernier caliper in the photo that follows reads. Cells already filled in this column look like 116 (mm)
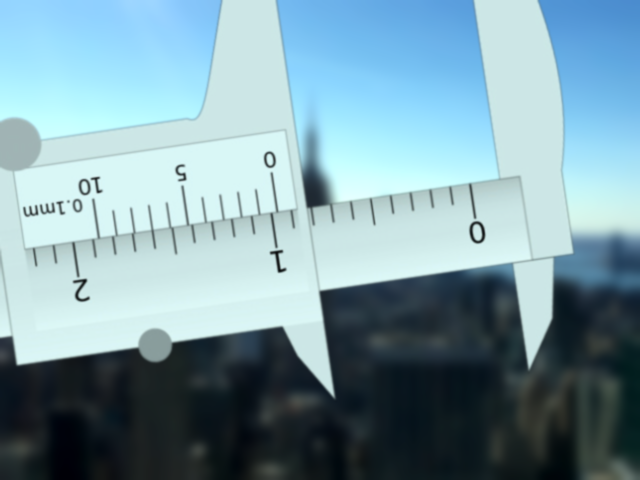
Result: 9.7 (mm)
